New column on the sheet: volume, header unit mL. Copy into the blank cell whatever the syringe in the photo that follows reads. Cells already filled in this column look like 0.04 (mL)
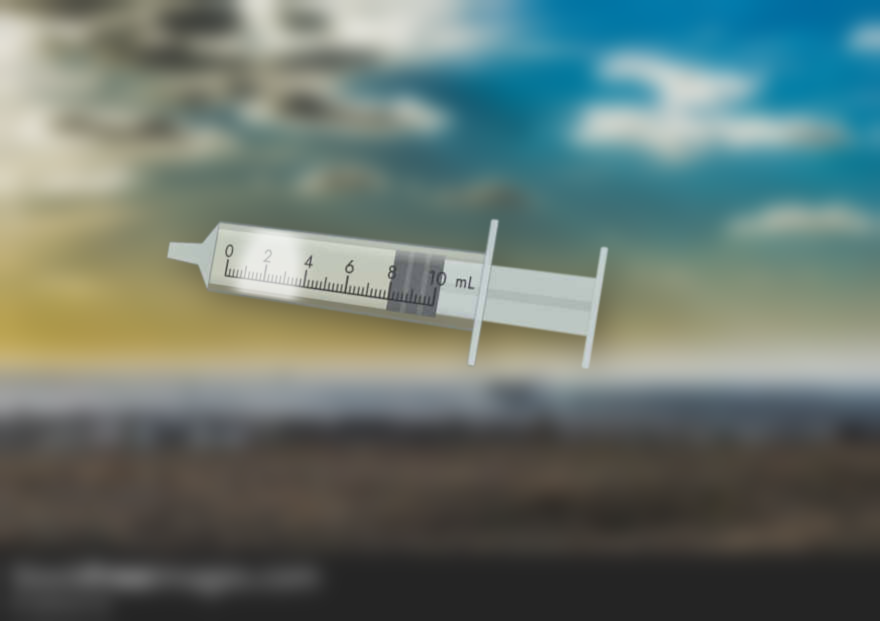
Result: 8 (mL)
